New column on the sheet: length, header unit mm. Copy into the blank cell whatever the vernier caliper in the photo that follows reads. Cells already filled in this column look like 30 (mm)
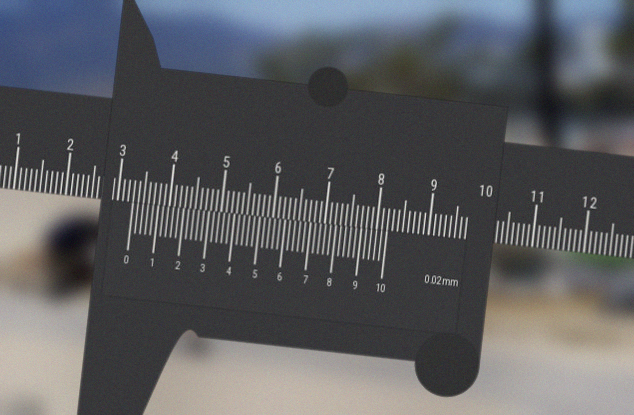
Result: 33.0 (mm)
